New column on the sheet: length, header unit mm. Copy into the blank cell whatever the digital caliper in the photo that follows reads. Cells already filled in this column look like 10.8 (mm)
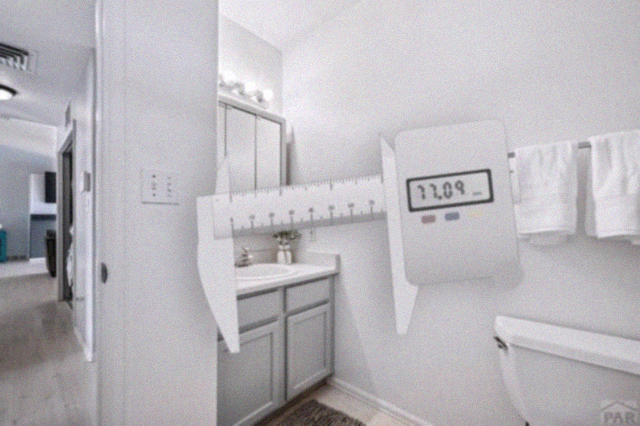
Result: 77.09 (mm)
